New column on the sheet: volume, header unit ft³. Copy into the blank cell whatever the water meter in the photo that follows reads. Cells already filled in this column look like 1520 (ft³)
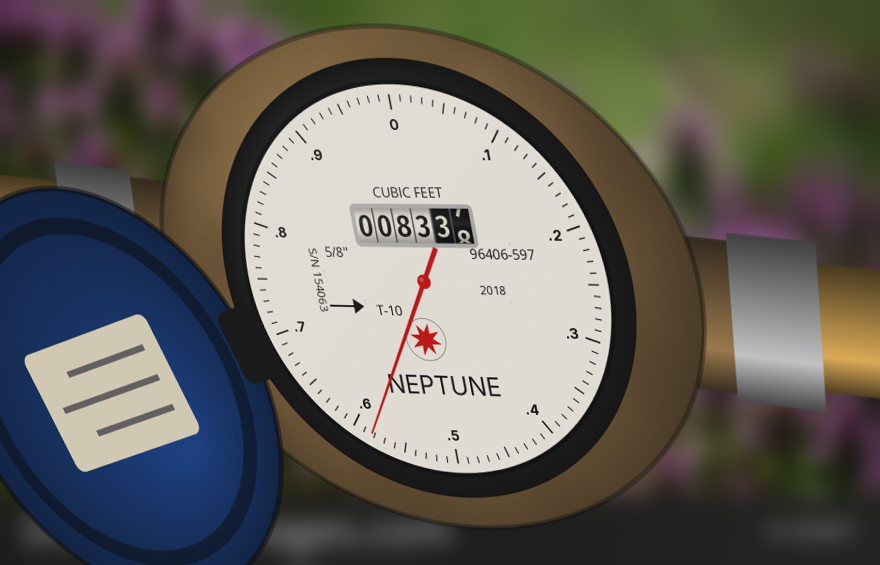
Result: 8337.58 (ft³)
